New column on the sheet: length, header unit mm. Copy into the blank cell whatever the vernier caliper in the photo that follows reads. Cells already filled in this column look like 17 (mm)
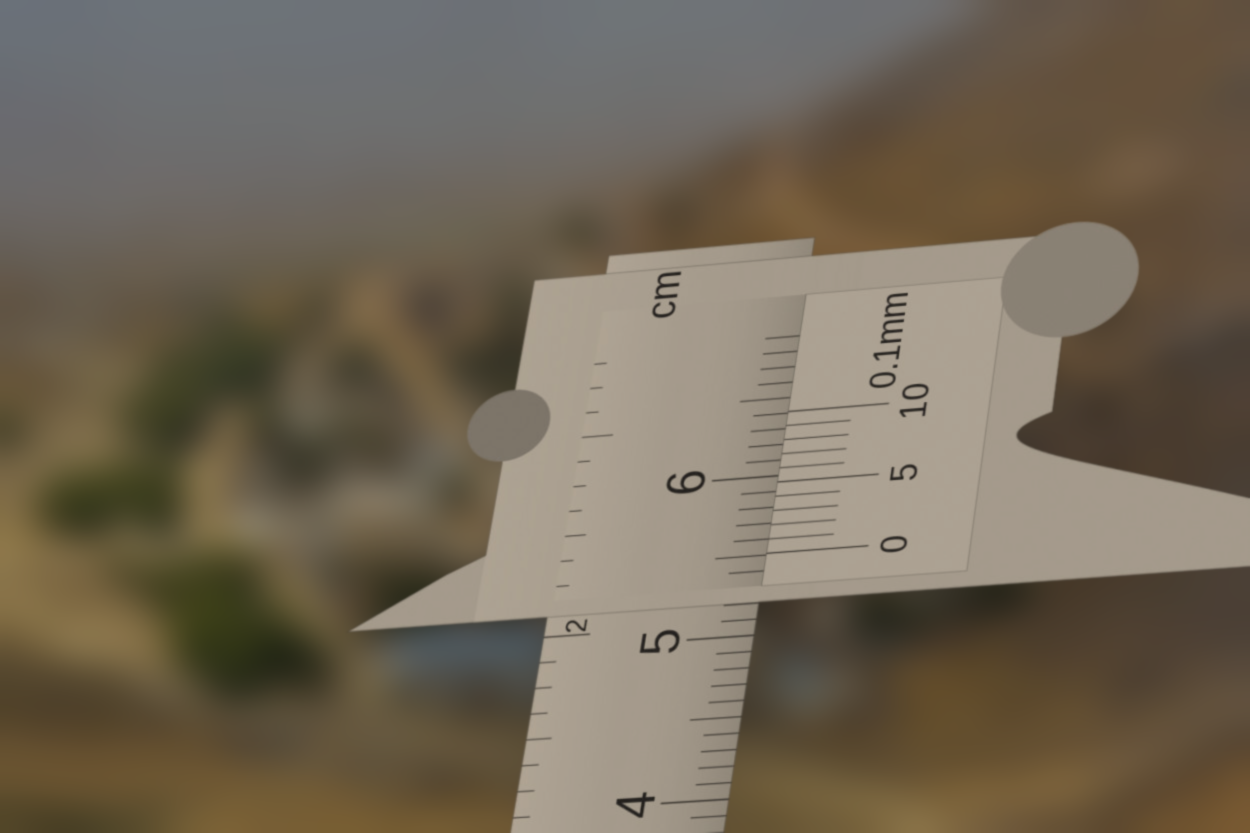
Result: 55.1 (mm)
